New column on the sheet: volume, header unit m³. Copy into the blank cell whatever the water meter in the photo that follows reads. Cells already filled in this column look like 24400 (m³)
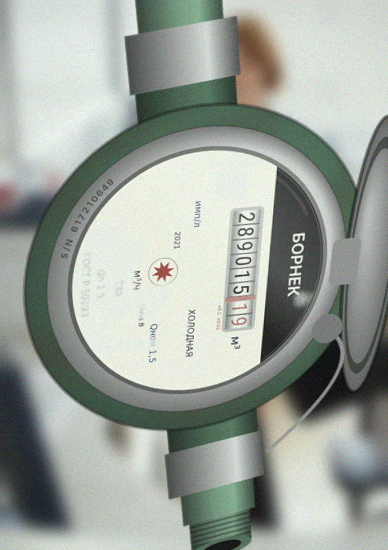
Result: 289015.19 (m³)
